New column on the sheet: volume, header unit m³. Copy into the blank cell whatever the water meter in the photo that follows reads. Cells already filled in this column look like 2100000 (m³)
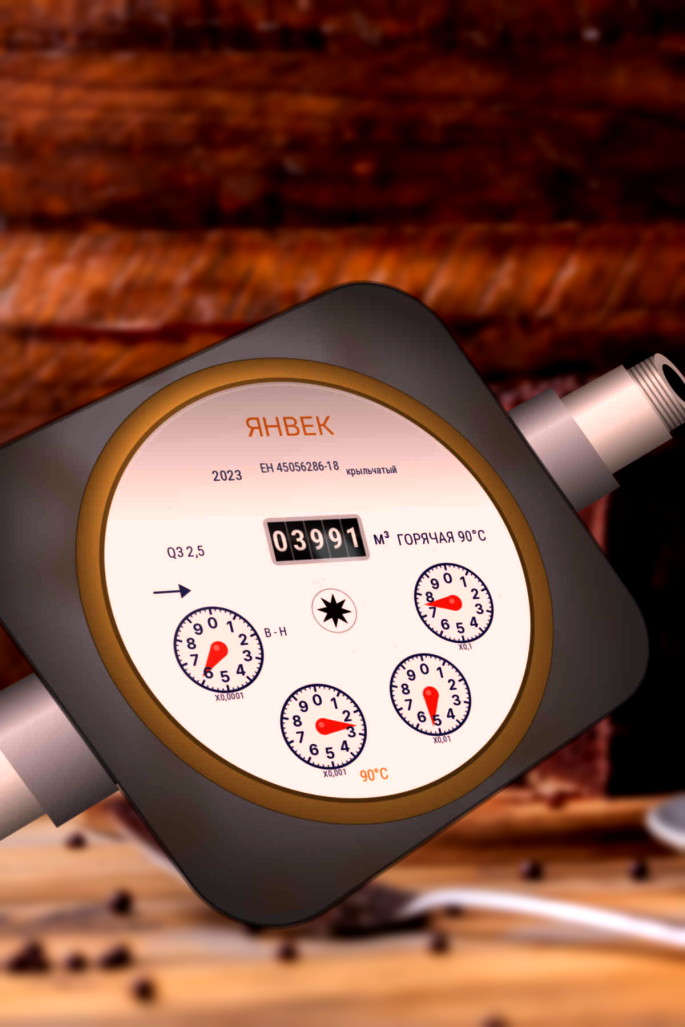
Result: 3991.7526 (m³)
